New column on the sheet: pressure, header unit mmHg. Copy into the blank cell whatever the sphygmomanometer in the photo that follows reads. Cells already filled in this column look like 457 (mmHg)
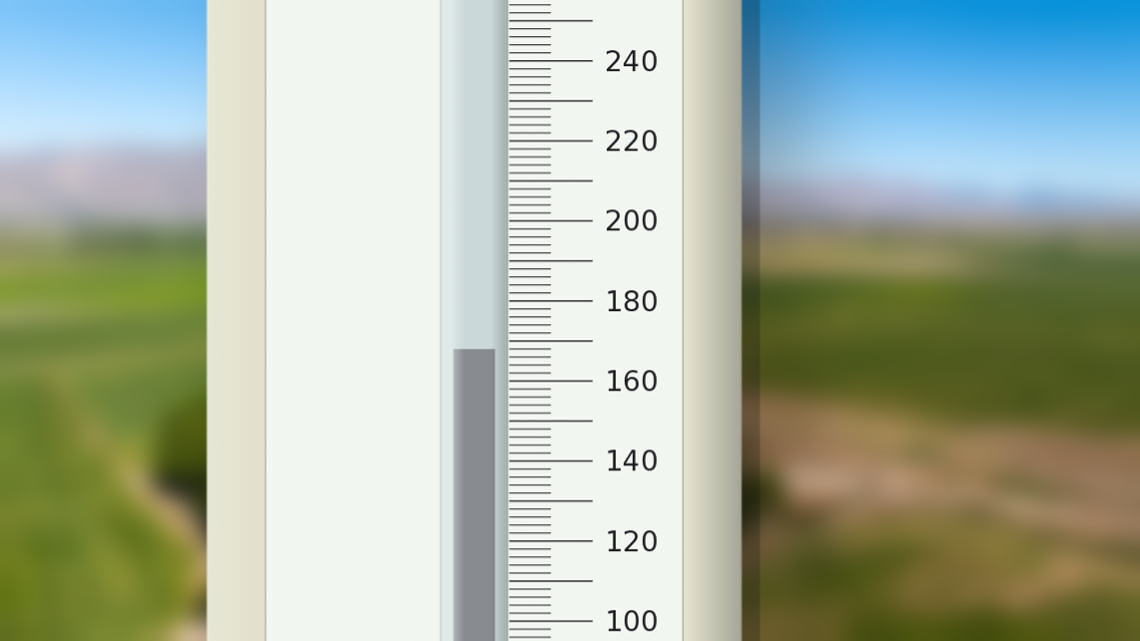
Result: 168 (mmHg)
